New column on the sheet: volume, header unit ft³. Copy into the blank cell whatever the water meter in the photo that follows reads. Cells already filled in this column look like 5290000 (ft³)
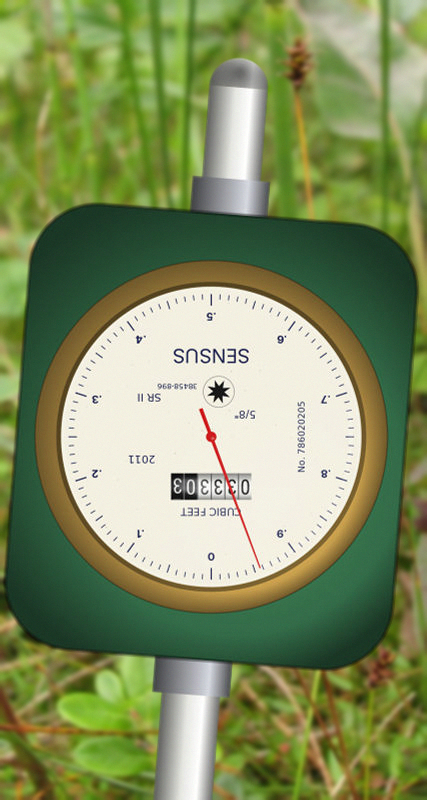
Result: 33302.94 (ft³)
